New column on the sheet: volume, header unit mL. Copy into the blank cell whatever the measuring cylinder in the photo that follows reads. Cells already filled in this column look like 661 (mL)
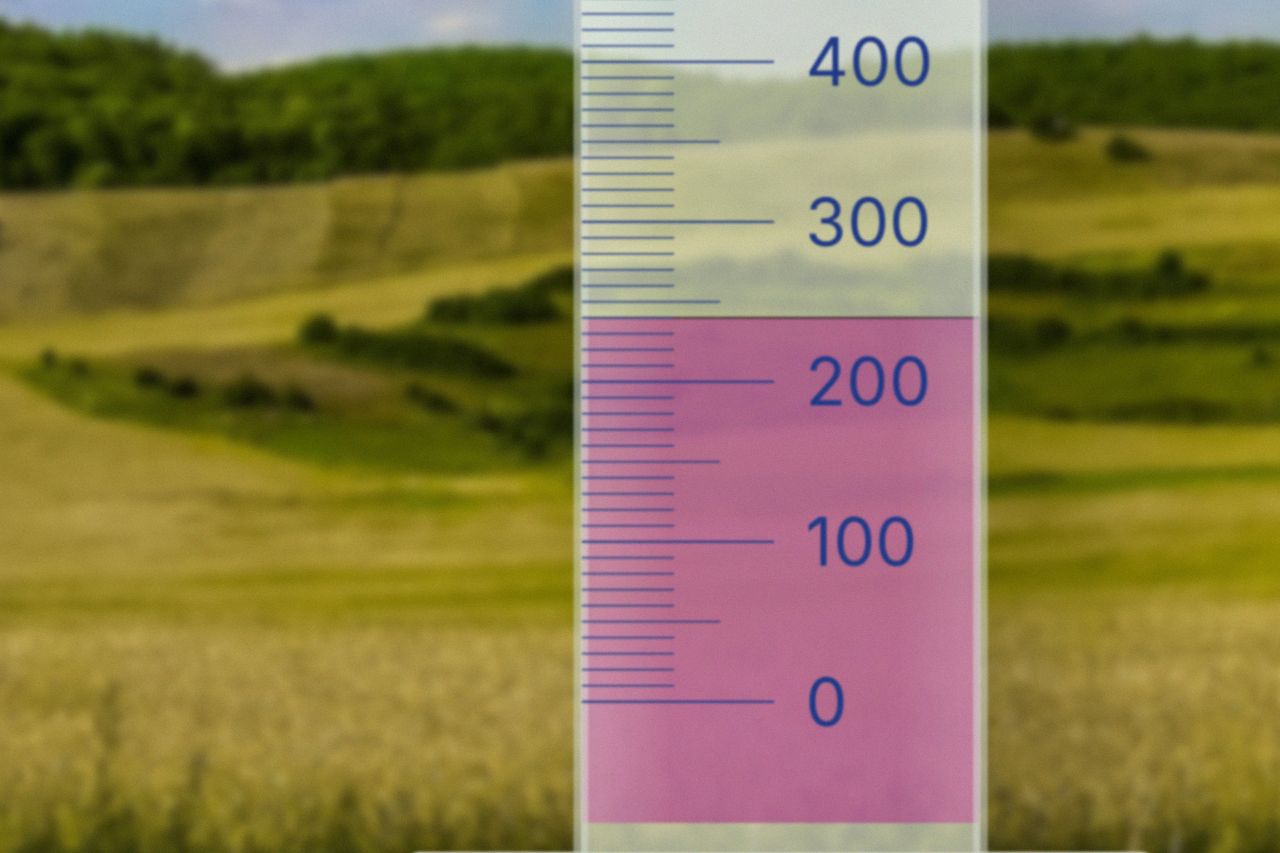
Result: 240 (mL)
